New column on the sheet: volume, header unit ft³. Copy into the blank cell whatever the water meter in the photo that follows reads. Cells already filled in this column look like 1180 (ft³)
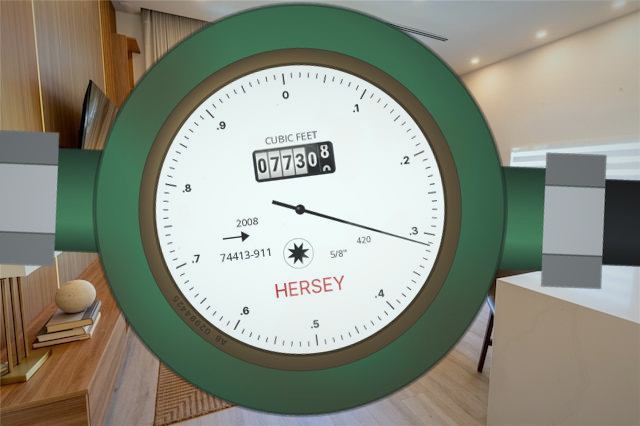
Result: 77308.31 (ft³)
